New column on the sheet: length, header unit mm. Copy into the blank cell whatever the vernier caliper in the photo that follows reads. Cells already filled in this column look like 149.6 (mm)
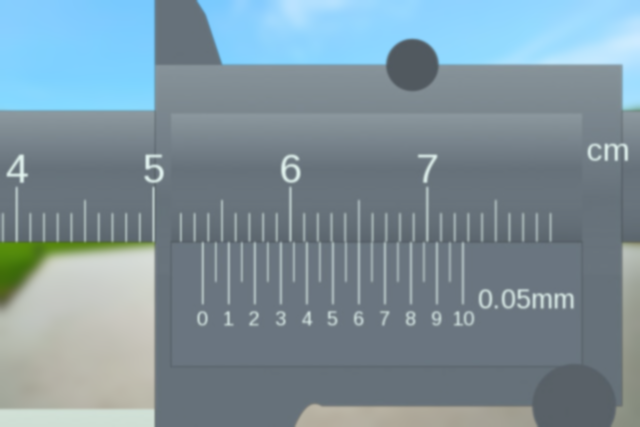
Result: 53.6 (mm)
